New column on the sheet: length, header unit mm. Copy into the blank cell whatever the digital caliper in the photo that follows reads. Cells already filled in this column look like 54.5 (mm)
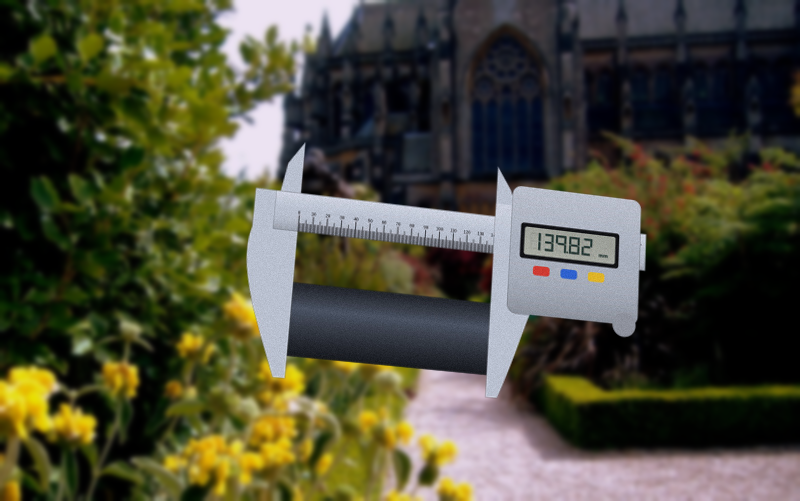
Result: 139.82 (mm)
